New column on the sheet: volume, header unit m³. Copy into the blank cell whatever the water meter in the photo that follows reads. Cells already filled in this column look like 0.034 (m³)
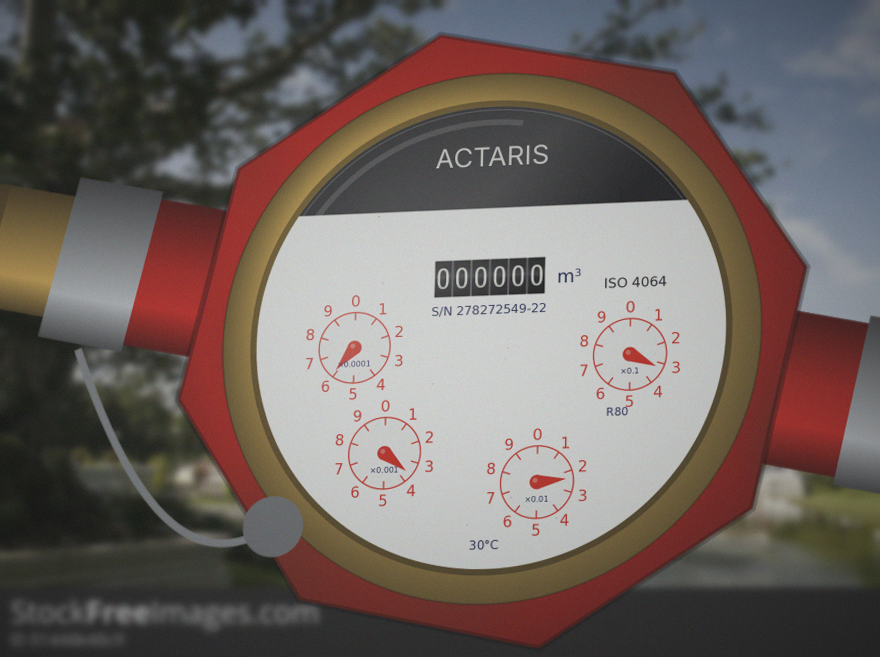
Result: 0.3236 (m³)
